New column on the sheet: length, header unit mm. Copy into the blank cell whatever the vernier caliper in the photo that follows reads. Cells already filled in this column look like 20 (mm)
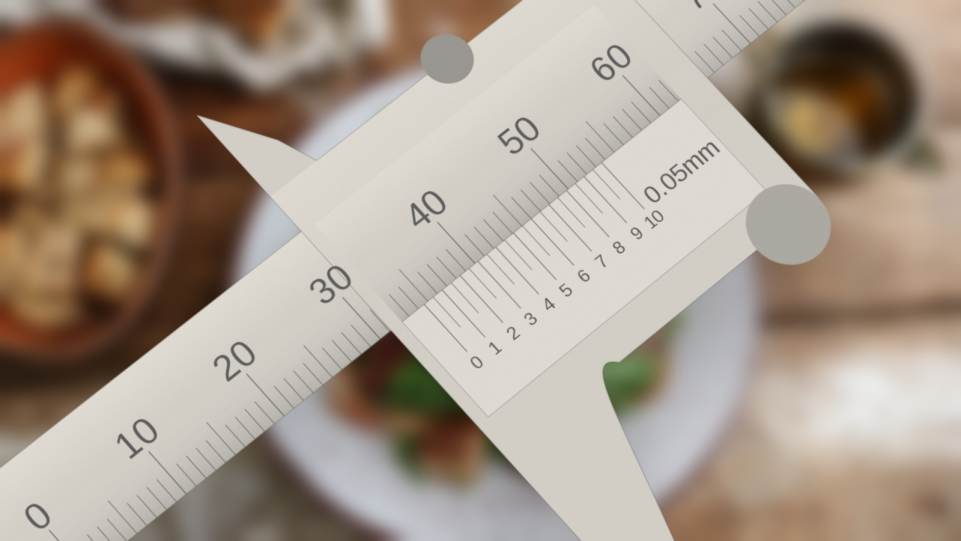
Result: 34.6 (mm)
